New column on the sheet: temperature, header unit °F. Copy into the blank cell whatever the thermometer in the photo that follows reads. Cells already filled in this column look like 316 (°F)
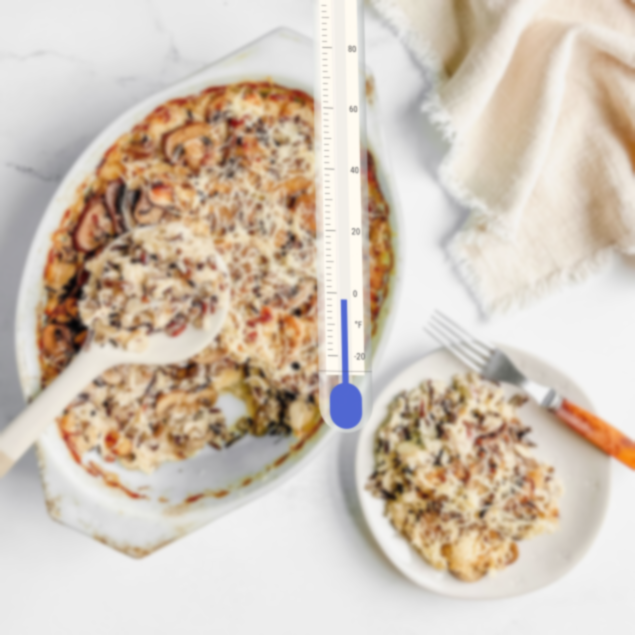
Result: -2 (°F)
